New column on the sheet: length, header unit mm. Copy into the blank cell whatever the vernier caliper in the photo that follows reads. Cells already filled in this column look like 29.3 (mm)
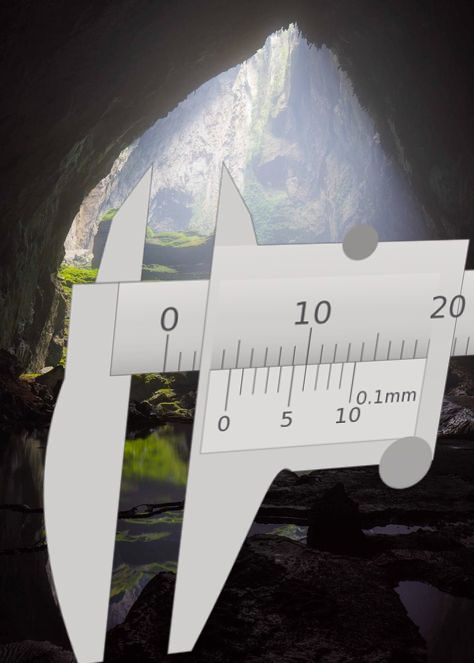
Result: 4.6 (mm)
